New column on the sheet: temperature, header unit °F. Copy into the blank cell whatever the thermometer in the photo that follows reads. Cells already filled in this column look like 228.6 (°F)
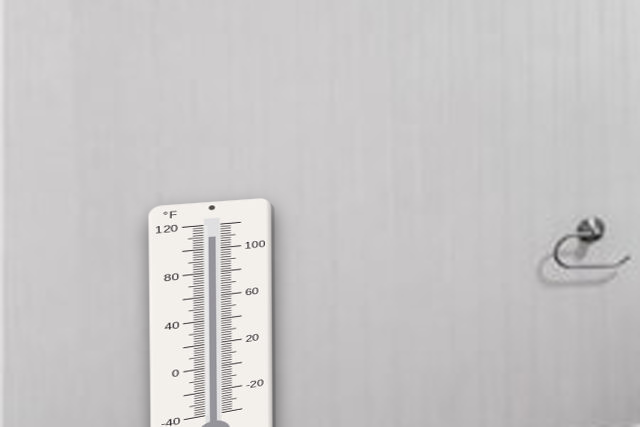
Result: 110 (°F)
